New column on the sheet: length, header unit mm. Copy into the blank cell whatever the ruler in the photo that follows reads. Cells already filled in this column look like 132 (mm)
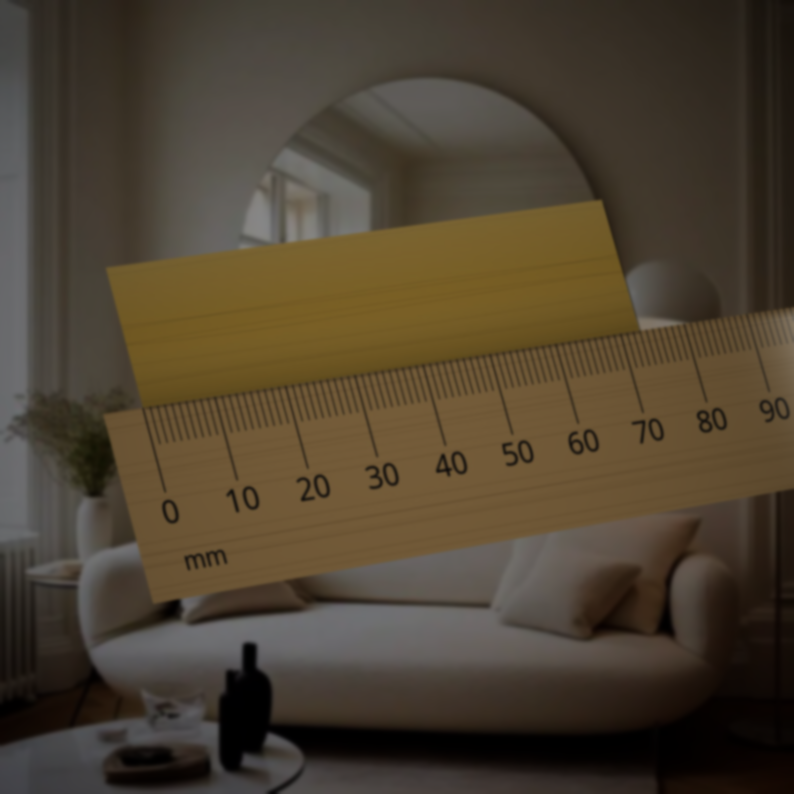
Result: 73 (mm)
